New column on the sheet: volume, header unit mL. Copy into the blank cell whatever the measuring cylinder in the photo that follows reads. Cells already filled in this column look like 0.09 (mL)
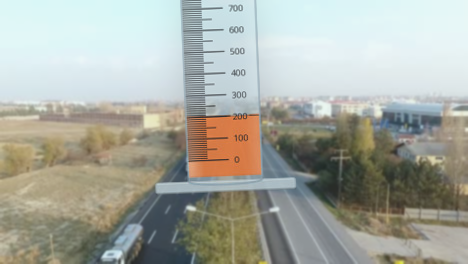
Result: 200 (mL)
